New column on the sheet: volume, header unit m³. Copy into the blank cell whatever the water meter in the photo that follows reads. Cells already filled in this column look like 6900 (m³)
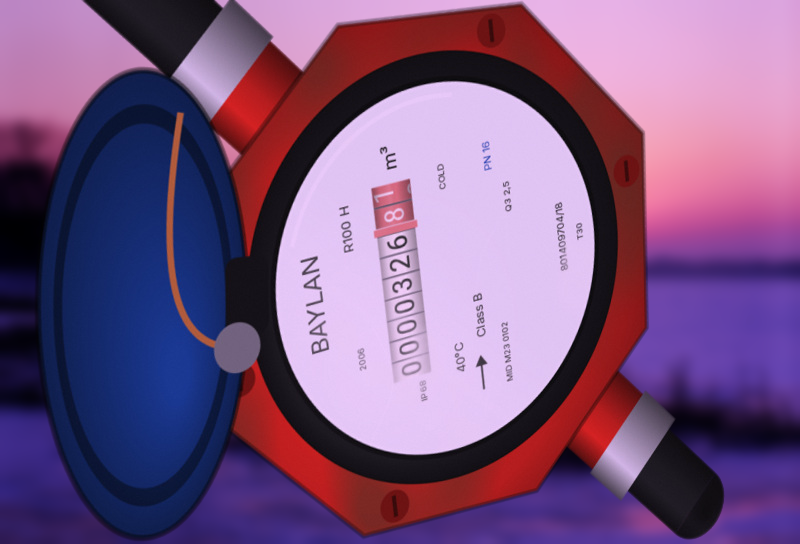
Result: 326.81 (m³)
